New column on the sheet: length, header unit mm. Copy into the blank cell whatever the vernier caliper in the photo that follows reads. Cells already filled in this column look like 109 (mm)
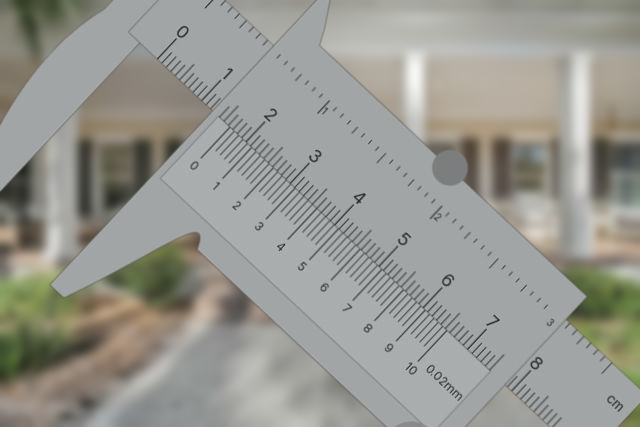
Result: 16.4 (mm)
